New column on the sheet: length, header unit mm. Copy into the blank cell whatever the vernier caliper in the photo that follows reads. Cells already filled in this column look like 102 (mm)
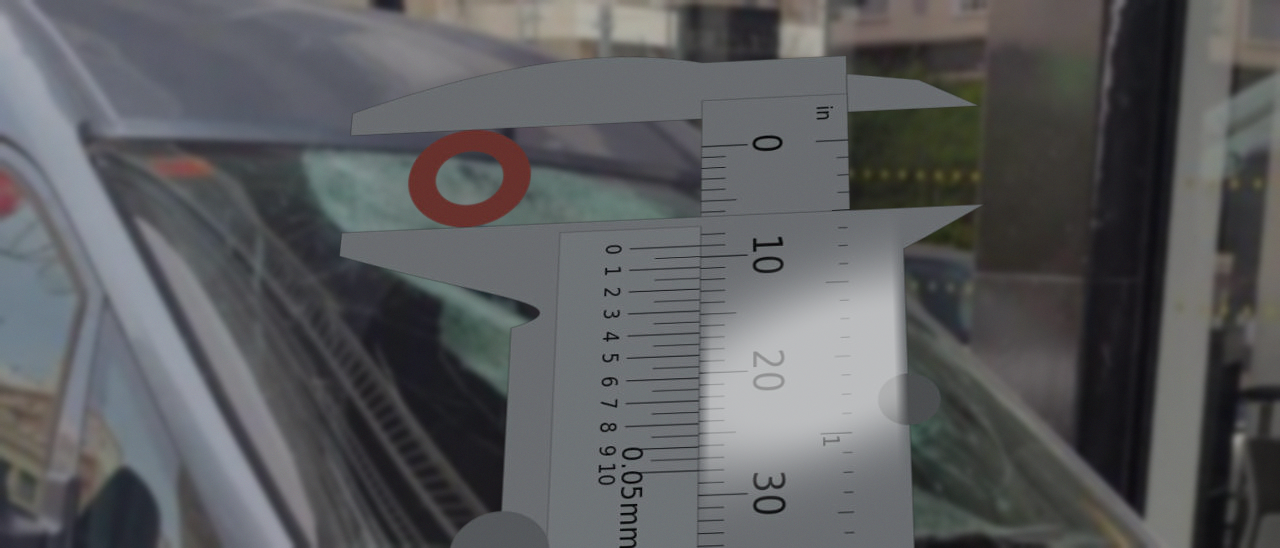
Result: 9.0 (mm)
